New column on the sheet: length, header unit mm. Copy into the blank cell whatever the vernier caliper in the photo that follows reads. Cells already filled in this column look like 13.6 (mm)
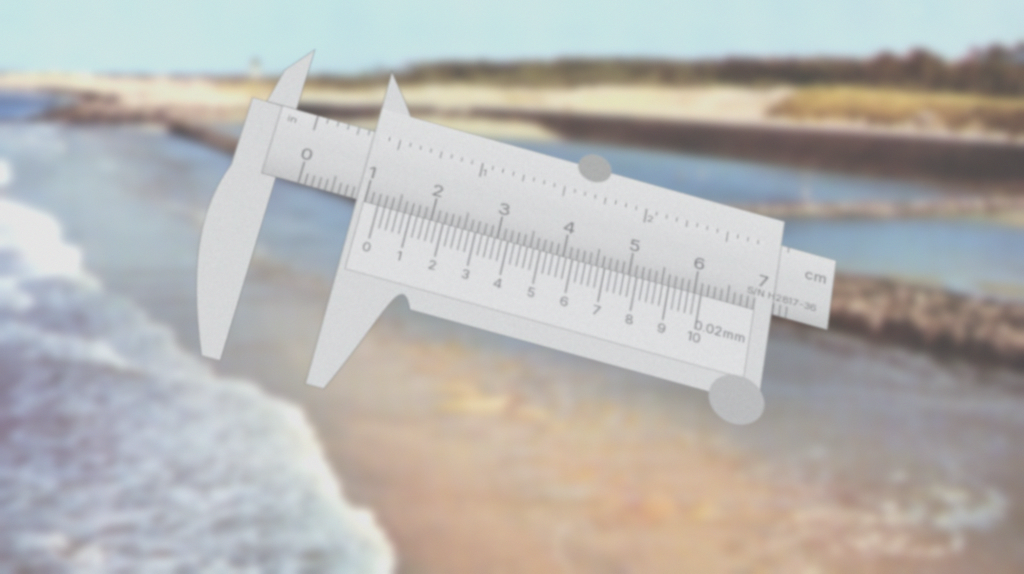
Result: 12.0 (mm)
